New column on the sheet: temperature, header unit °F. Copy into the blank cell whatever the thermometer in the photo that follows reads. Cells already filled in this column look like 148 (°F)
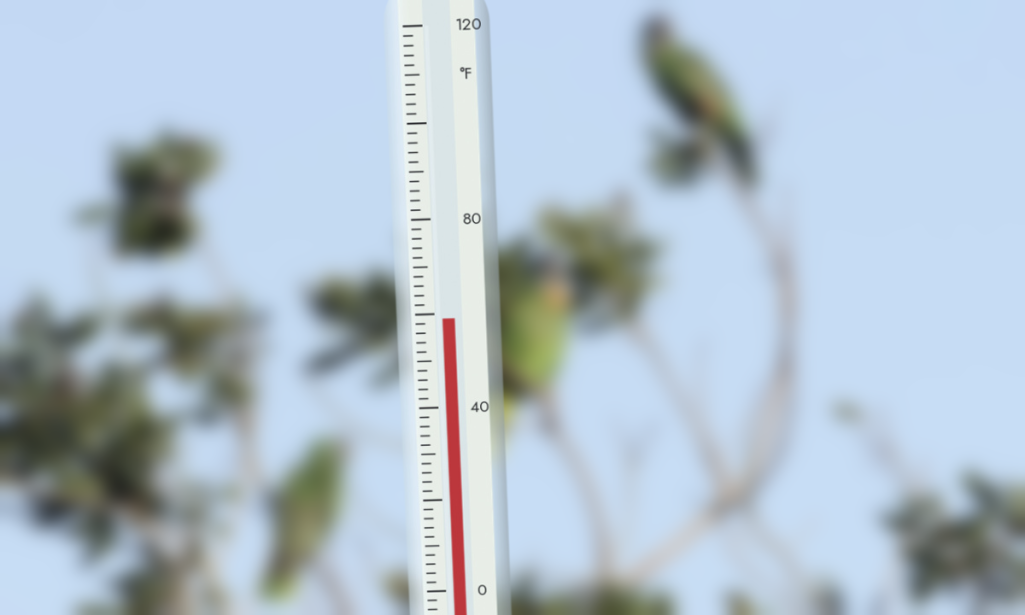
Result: 59 (°F)
